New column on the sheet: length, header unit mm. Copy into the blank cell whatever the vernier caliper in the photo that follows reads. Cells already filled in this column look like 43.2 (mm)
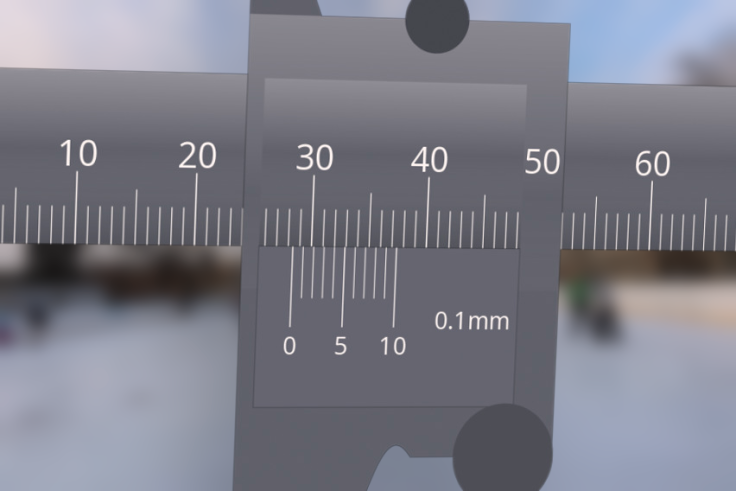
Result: 28.4 (mm)
